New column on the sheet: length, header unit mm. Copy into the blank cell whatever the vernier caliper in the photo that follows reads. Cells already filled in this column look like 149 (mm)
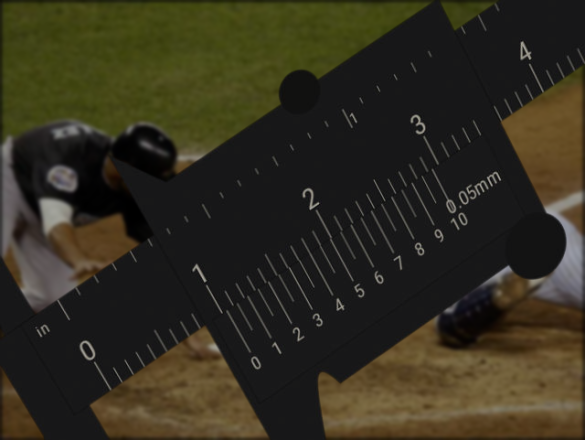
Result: 10.4 (mm)
